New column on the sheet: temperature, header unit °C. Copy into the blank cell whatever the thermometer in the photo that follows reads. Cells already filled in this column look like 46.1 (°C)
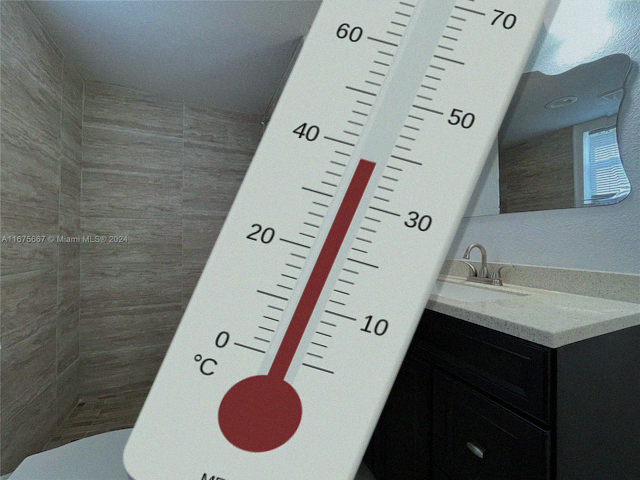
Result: 38 (°C)
